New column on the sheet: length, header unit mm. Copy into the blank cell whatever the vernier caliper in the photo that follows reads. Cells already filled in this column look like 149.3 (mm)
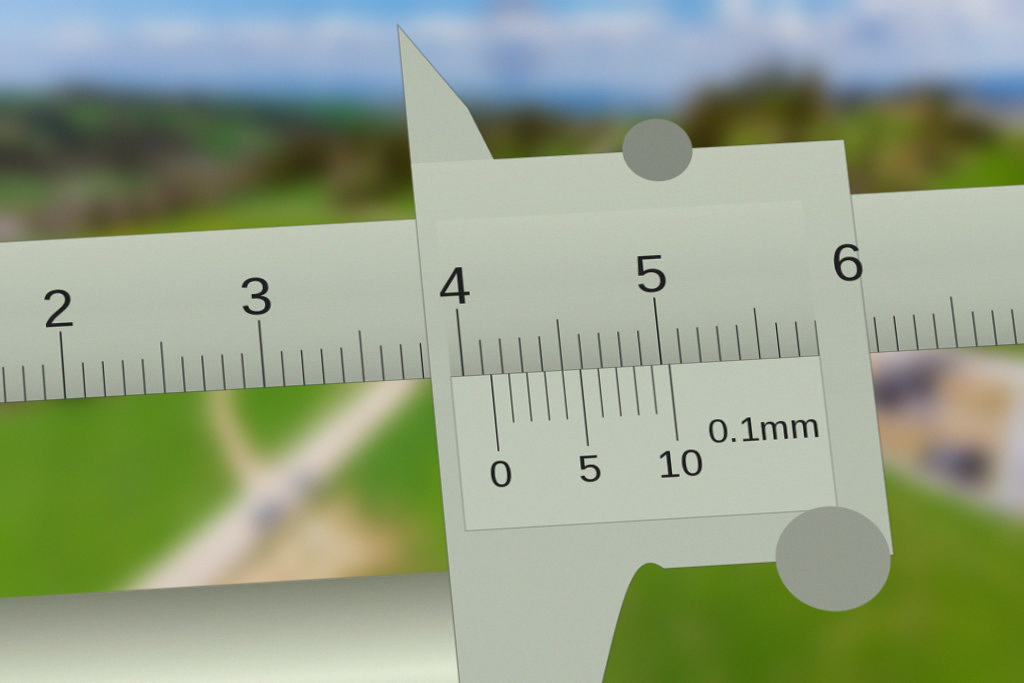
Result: 41.4 (mm)
